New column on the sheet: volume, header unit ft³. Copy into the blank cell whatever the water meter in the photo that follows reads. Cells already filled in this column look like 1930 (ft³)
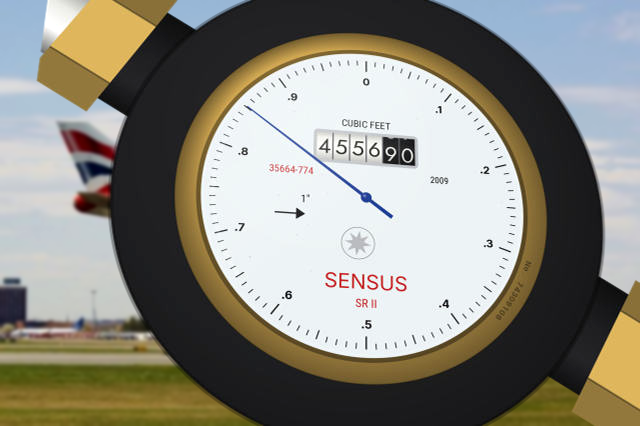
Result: 455689.85 (ft³)
